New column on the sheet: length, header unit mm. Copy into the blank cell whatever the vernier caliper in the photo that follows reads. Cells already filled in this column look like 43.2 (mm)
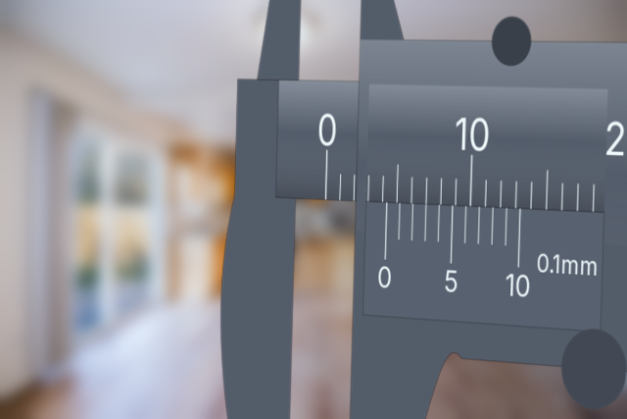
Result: 4.3 (mm)
